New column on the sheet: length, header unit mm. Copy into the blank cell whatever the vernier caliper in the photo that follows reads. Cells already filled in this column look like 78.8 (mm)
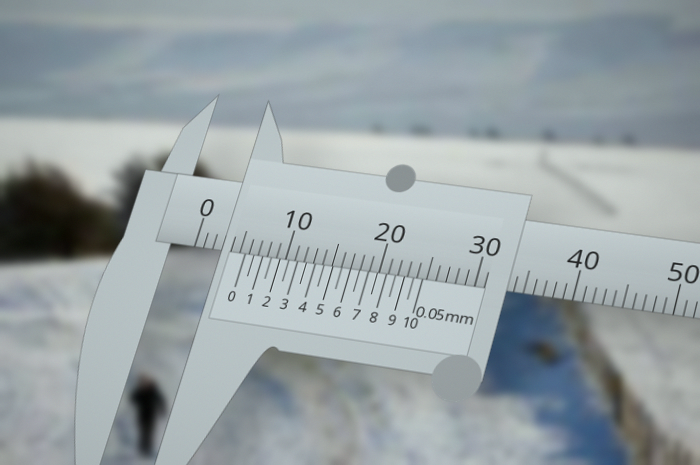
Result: 5.6 (mm)
